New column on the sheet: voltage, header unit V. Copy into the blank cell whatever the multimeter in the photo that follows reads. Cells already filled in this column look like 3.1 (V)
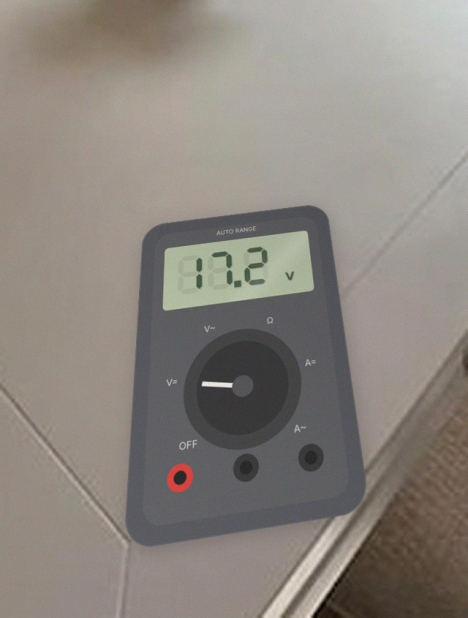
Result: 17.2 (V)
